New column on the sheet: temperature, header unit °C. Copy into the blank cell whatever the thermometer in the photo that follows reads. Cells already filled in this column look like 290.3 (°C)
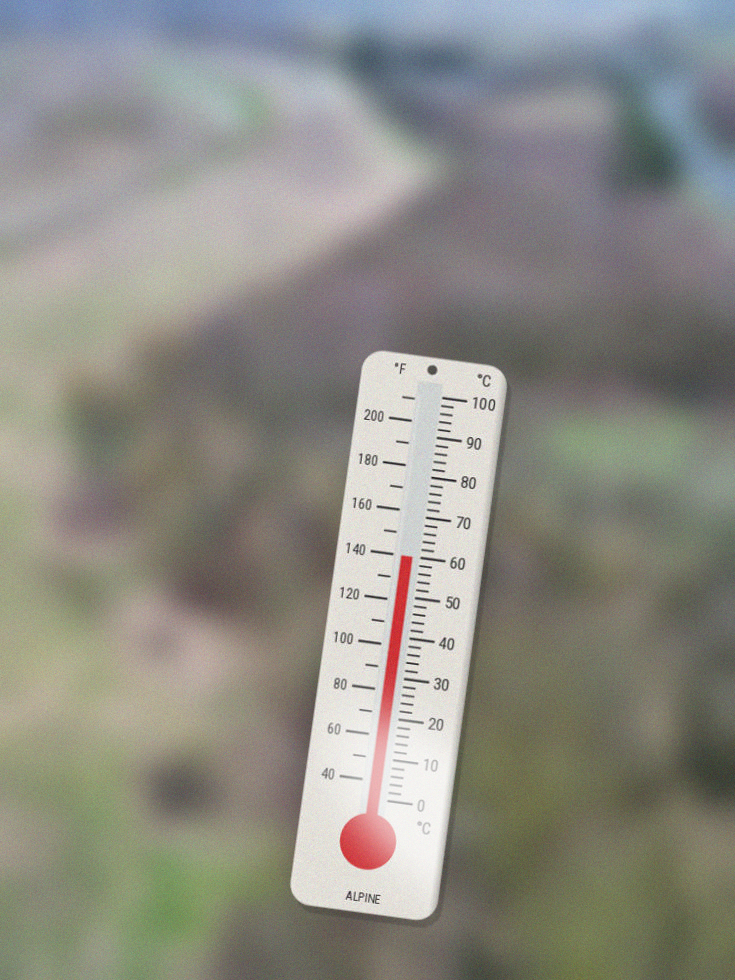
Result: 60 (°C)
